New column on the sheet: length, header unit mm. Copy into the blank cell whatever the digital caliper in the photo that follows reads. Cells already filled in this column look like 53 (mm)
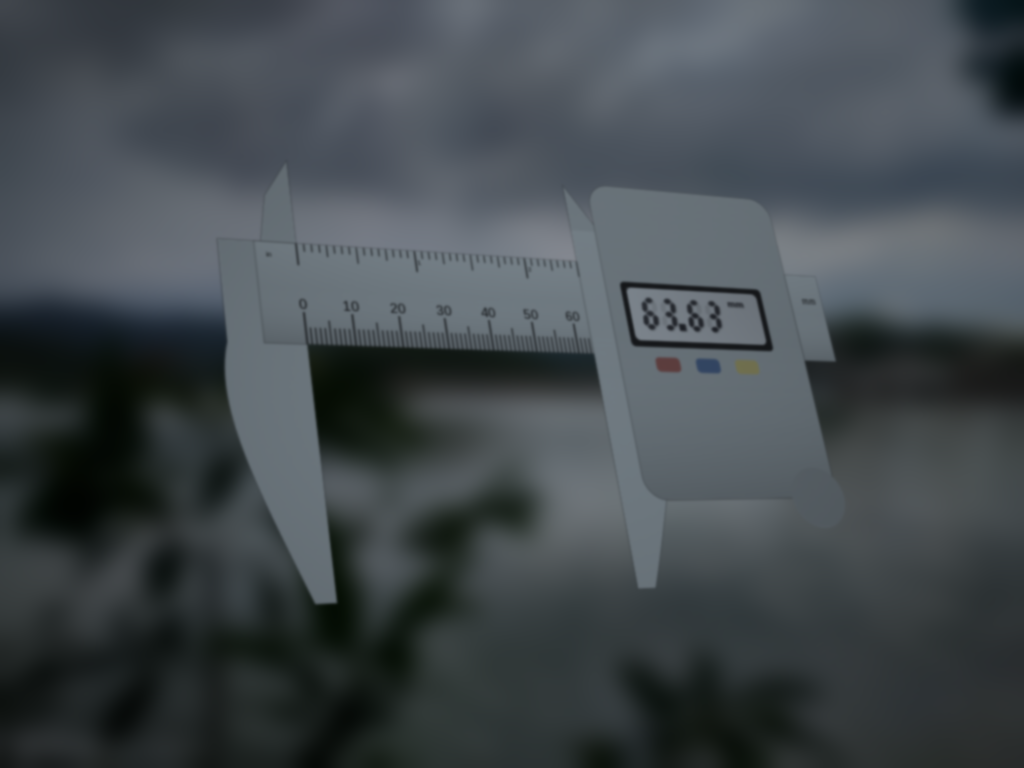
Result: 63.63 (mm)
